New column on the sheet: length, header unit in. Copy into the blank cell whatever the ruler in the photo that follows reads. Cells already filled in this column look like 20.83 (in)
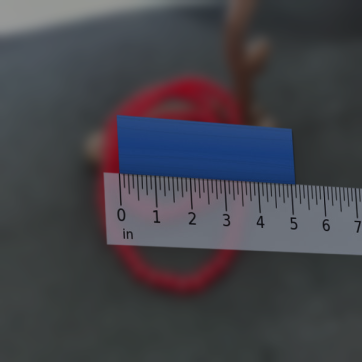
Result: 5.125 (in)
